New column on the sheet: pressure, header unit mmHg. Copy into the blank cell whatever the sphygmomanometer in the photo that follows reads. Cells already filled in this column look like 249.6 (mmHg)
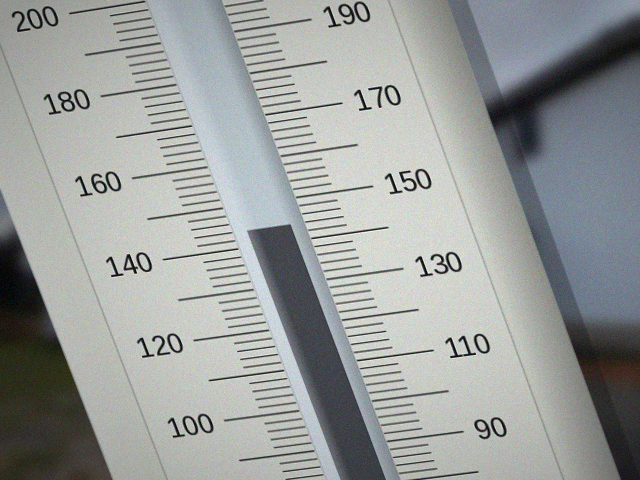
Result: 144 (mmHg)
